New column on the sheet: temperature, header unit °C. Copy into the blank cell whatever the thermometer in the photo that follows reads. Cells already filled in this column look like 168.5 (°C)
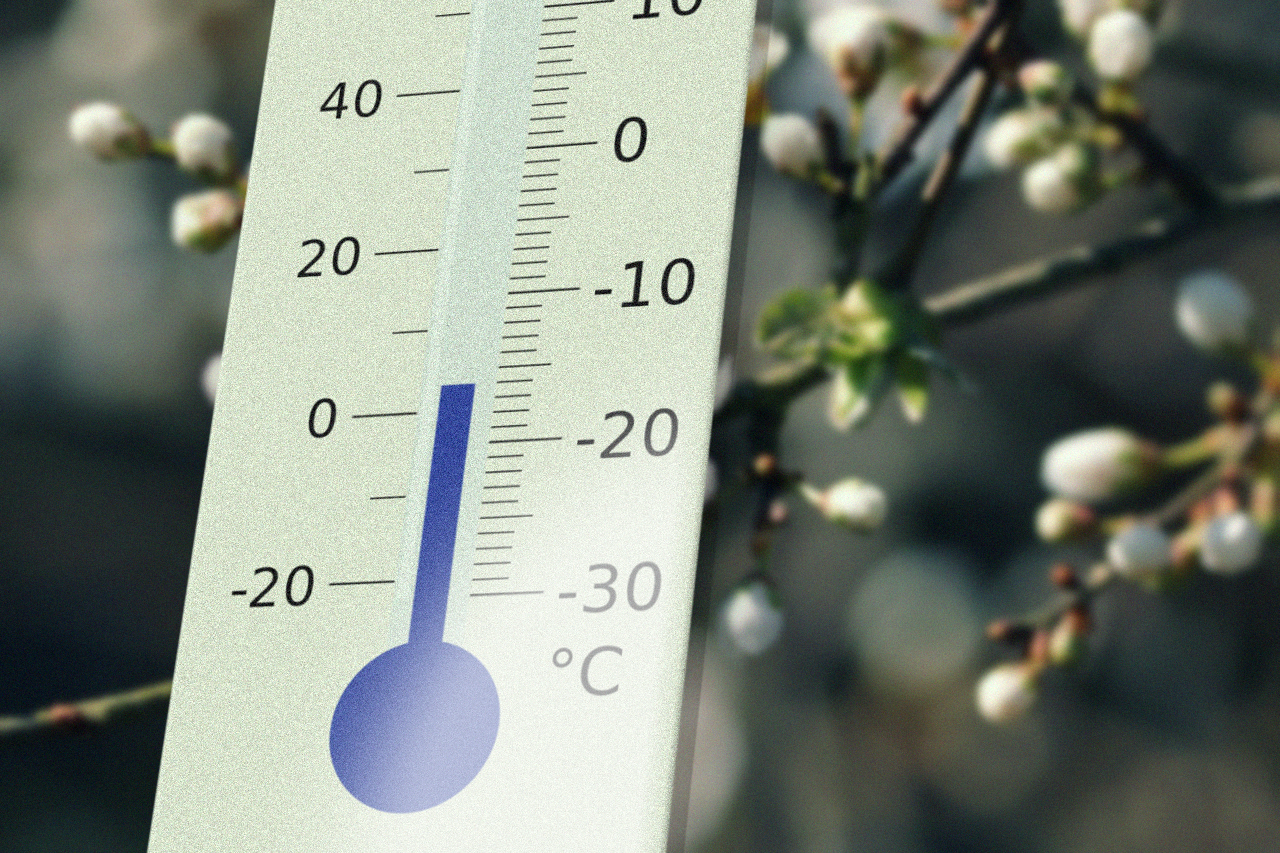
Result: -16 (°C)
